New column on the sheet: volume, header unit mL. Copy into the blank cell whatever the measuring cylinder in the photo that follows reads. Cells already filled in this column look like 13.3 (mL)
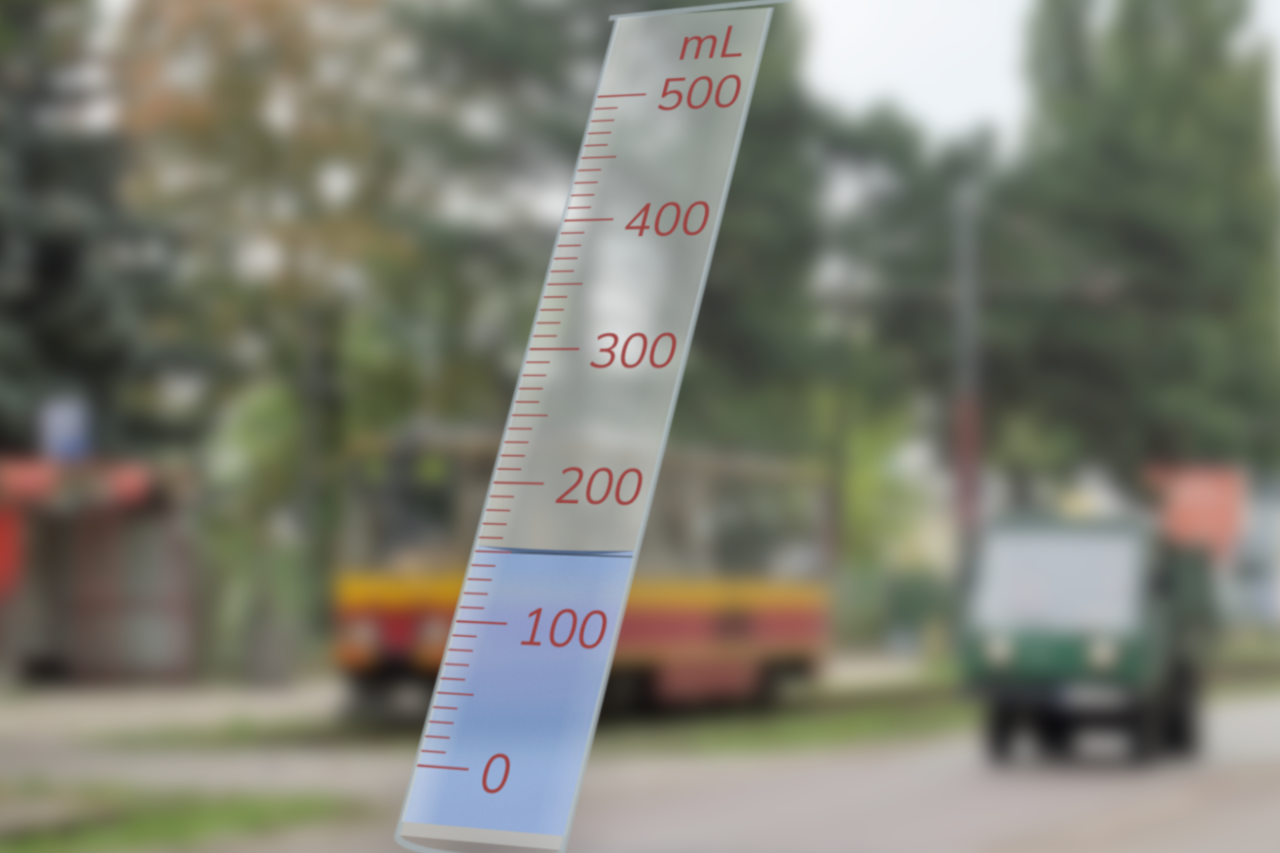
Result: 150 (mL)
